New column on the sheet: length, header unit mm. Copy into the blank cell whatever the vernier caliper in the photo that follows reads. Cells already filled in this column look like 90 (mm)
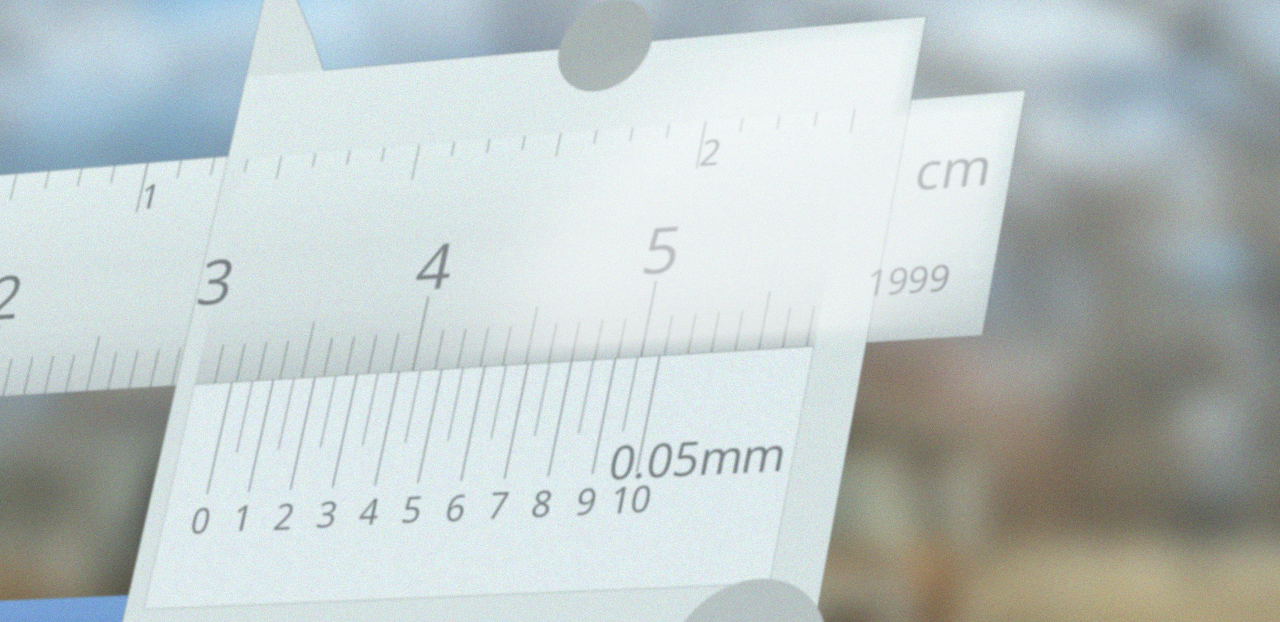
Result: 31.8 (mm)
